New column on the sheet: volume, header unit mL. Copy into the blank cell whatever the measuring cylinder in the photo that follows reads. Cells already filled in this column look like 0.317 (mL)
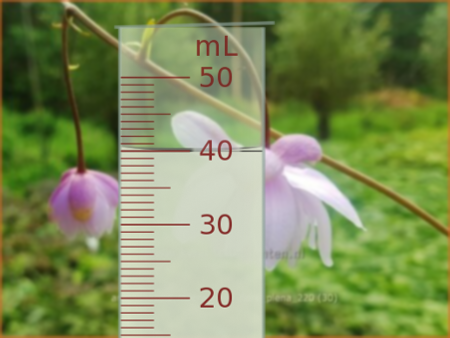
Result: 40 (mL)
